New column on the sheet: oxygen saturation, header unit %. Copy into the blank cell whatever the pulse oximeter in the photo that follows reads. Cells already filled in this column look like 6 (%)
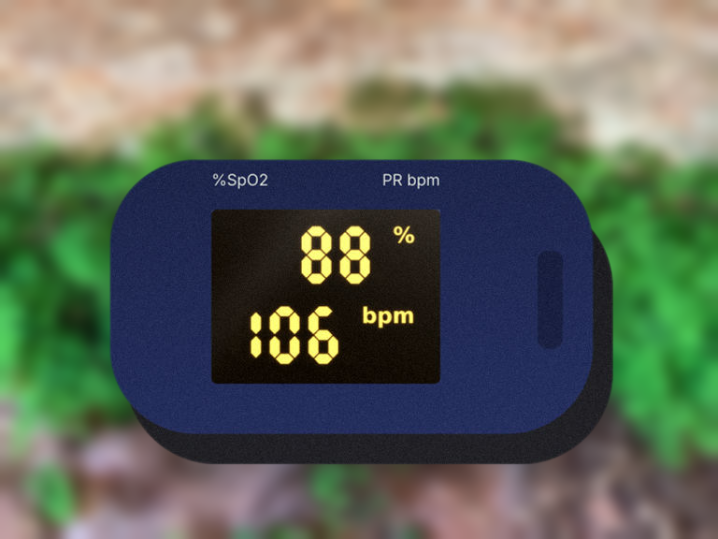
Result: 88 (%)
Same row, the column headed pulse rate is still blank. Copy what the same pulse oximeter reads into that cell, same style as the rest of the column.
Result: 106 (bpm)
